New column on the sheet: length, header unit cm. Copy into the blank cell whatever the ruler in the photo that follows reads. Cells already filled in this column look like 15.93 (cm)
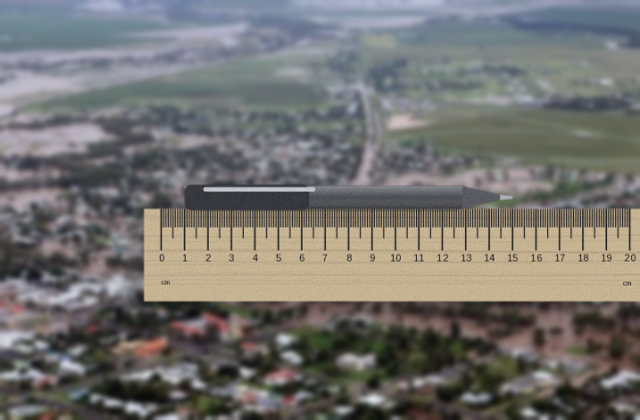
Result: 14 (cm)
